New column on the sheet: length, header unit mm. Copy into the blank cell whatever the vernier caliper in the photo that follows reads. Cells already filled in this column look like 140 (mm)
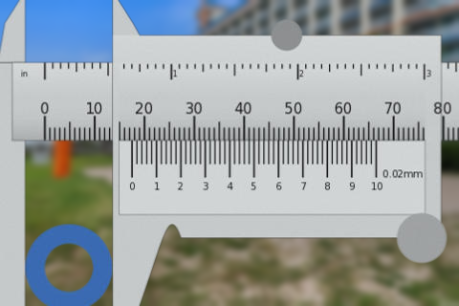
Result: 17.5 (mm)
